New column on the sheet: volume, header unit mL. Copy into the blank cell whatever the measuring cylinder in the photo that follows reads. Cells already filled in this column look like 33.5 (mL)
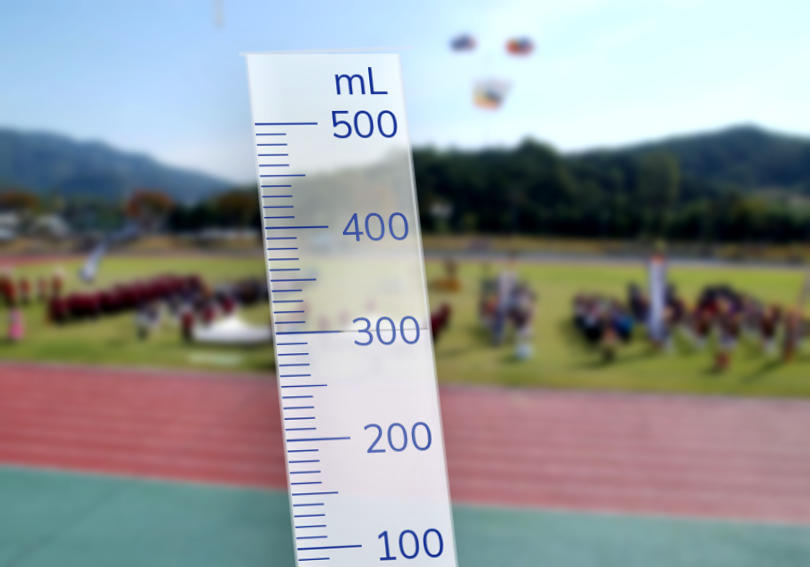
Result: 300 (mL)
